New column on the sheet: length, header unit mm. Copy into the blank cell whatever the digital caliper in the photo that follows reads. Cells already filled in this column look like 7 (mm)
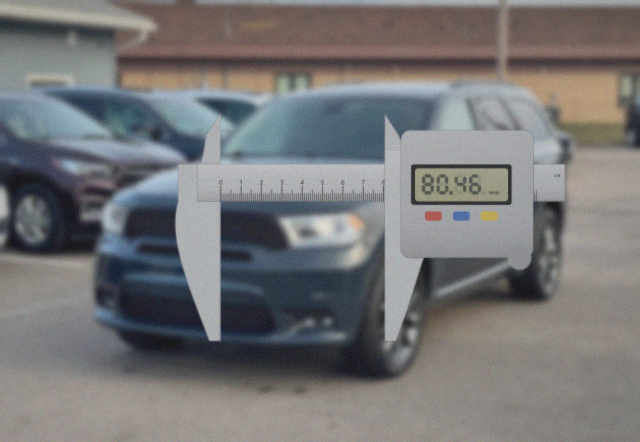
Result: 80.46 (mm)
